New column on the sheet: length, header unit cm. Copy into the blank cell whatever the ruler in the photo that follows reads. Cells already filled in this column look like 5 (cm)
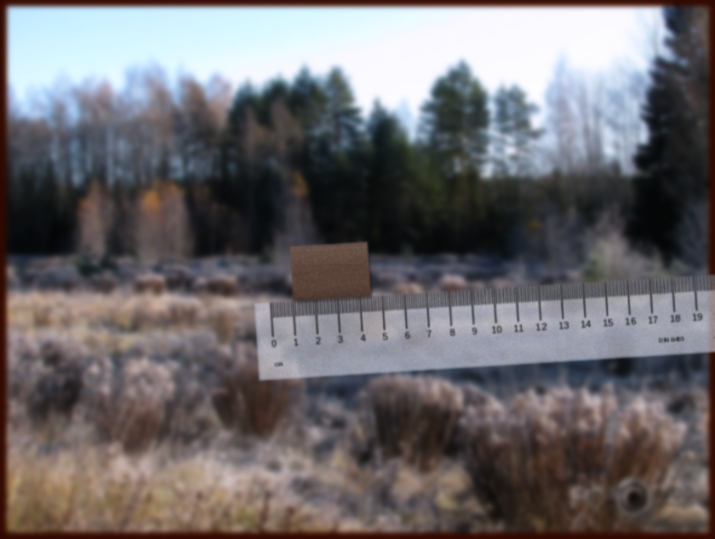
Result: 3.5 (cm)
